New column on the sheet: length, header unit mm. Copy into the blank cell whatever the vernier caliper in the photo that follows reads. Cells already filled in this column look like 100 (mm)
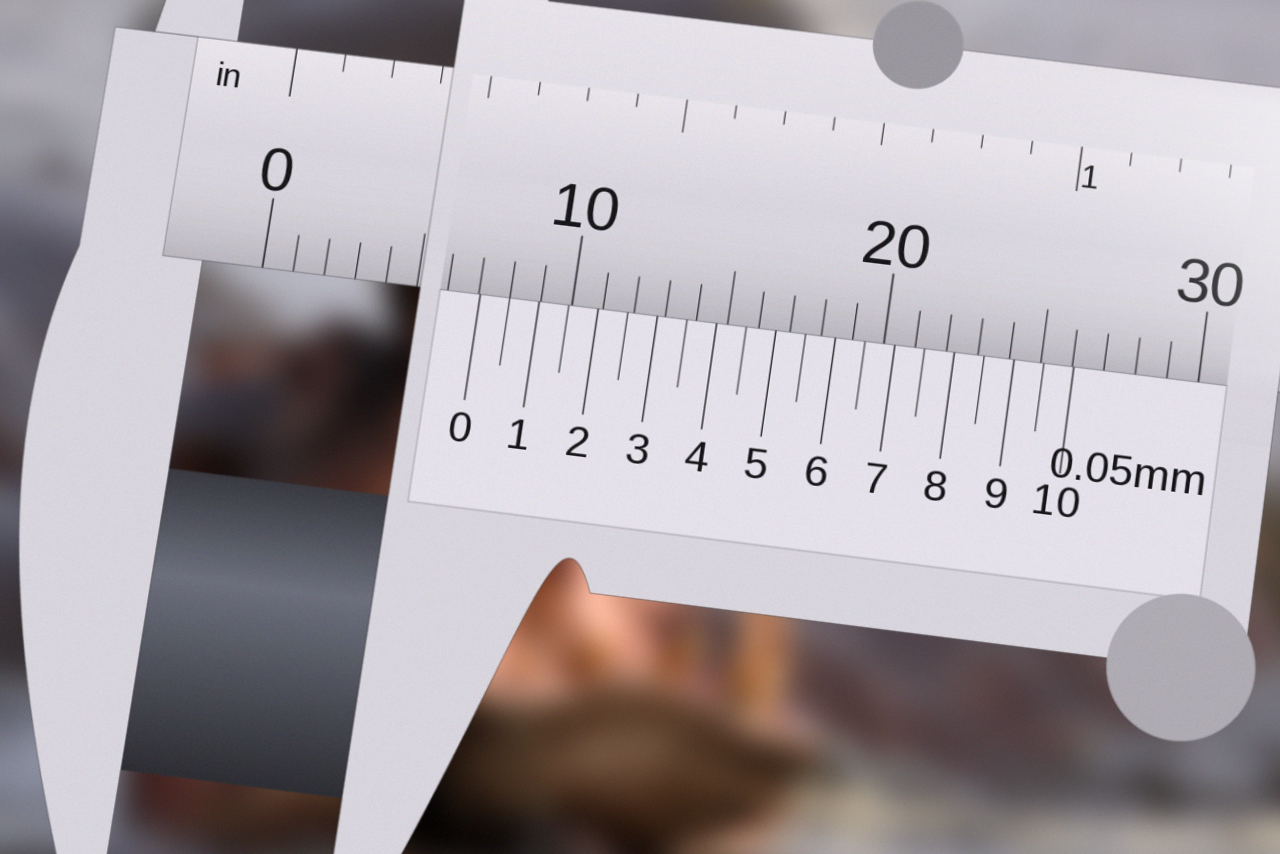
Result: 7.05 (mm)
